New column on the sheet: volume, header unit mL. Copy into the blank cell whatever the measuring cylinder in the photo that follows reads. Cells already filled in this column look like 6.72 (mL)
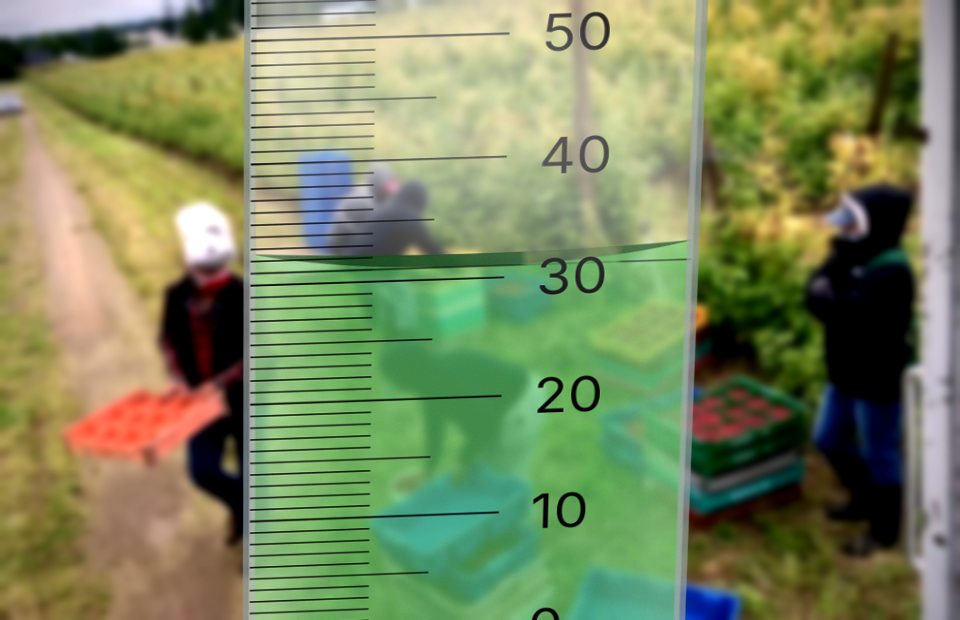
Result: 31 (mL)
